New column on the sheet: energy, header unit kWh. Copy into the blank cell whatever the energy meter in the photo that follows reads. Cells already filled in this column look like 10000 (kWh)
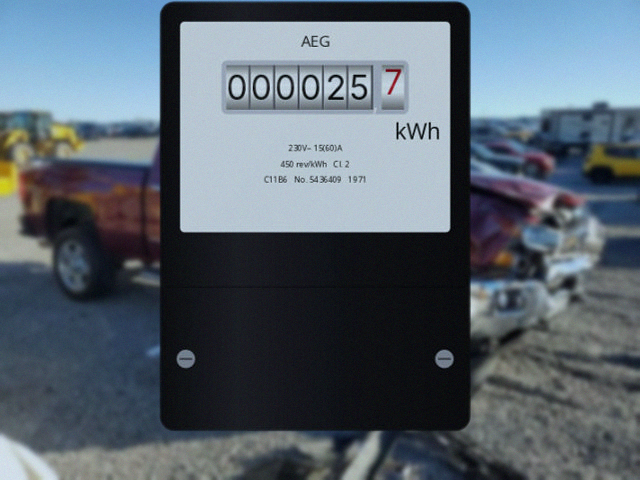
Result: 25.7 (kWh)
